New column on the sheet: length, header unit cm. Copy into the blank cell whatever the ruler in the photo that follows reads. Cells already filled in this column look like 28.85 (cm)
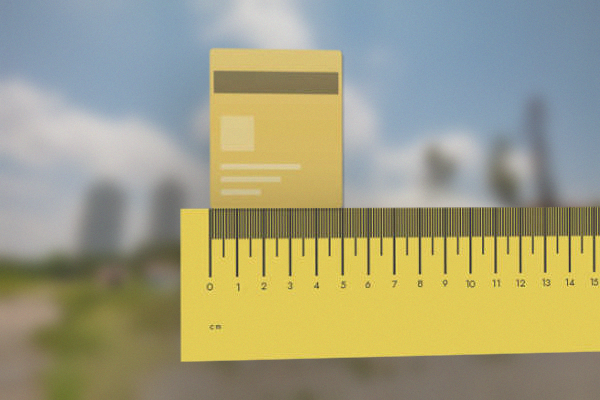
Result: 5 (cm)
